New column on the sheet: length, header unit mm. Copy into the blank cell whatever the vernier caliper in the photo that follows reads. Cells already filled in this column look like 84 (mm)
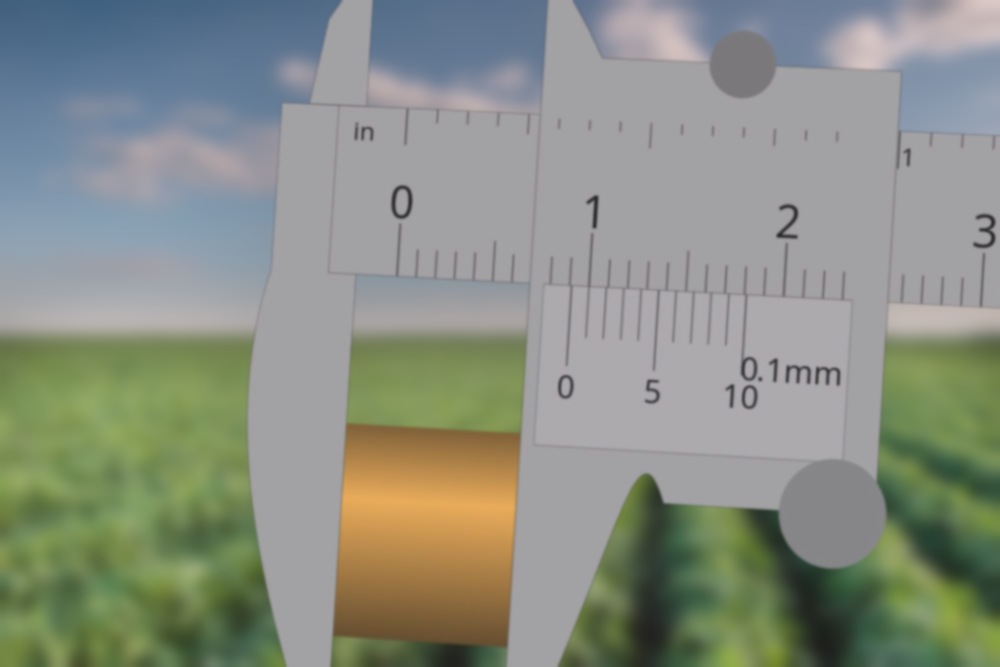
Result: 9.1 (mm)
